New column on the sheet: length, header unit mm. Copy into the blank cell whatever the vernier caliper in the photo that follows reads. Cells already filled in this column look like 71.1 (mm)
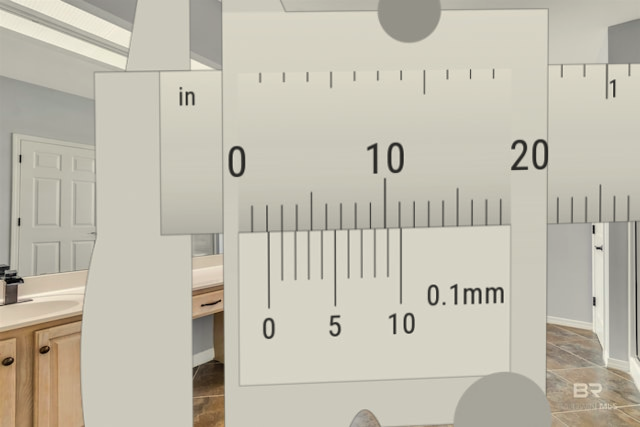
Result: 2.1 (mm)
